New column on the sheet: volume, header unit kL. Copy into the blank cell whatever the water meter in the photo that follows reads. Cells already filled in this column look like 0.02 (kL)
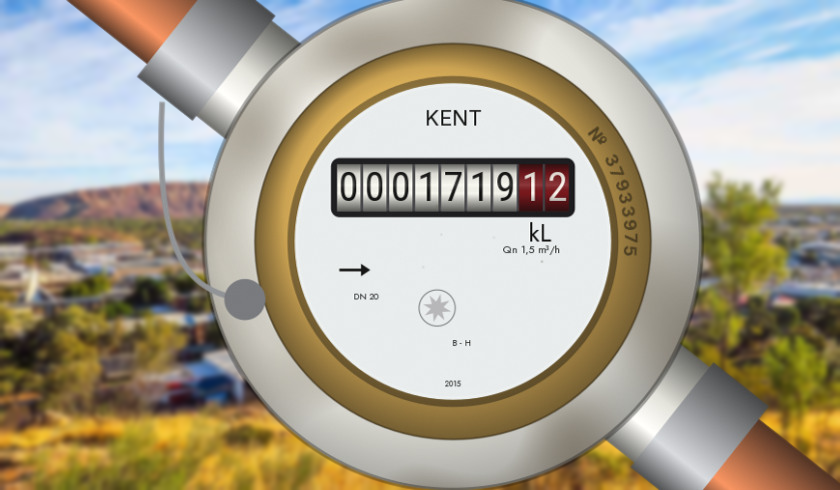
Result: 1719.12 (kL)
